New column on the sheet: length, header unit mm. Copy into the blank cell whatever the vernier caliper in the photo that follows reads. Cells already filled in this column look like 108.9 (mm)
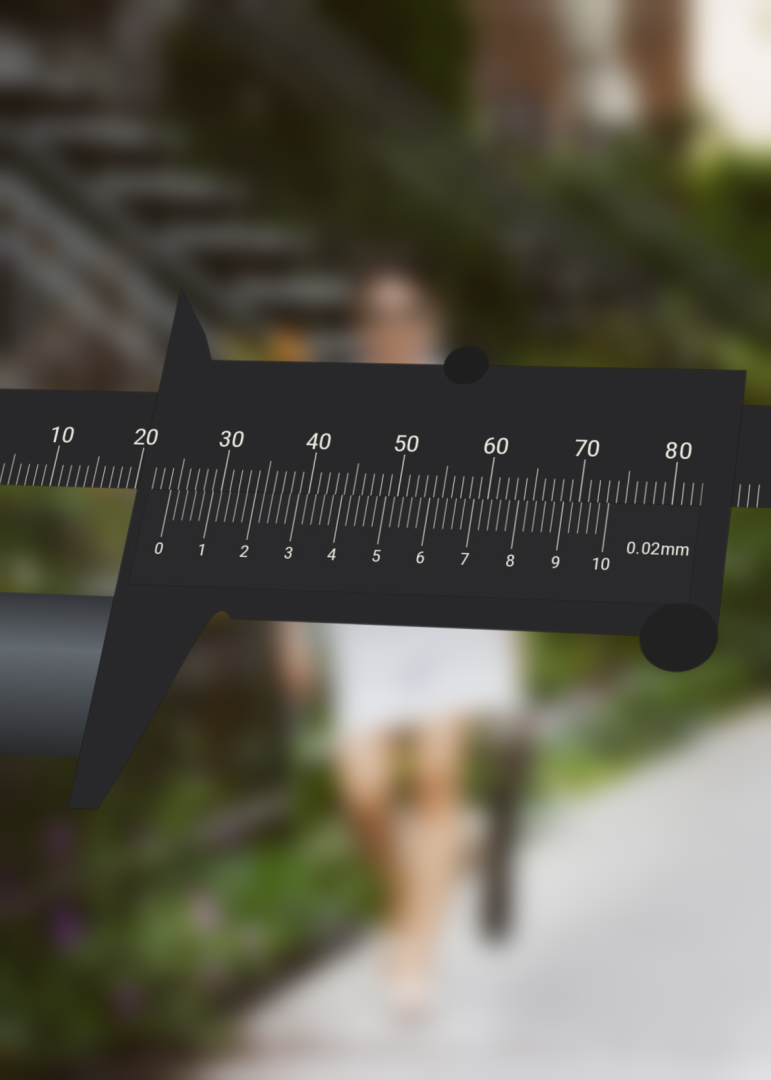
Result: 24.2 (mm)
